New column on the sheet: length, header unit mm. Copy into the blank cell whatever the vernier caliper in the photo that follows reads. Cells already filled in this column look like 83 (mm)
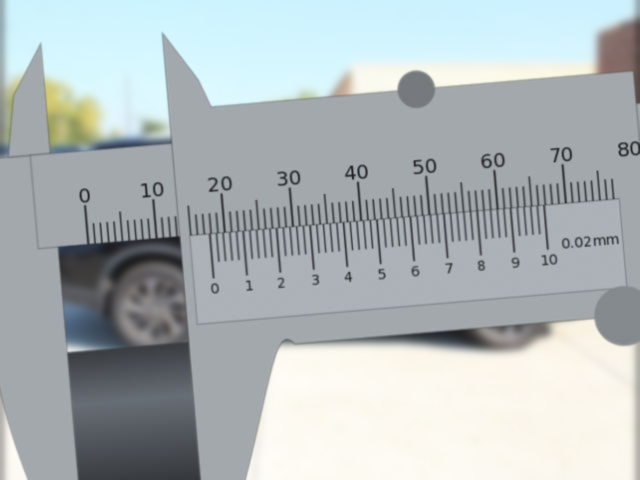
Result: 17.8 (mm)
